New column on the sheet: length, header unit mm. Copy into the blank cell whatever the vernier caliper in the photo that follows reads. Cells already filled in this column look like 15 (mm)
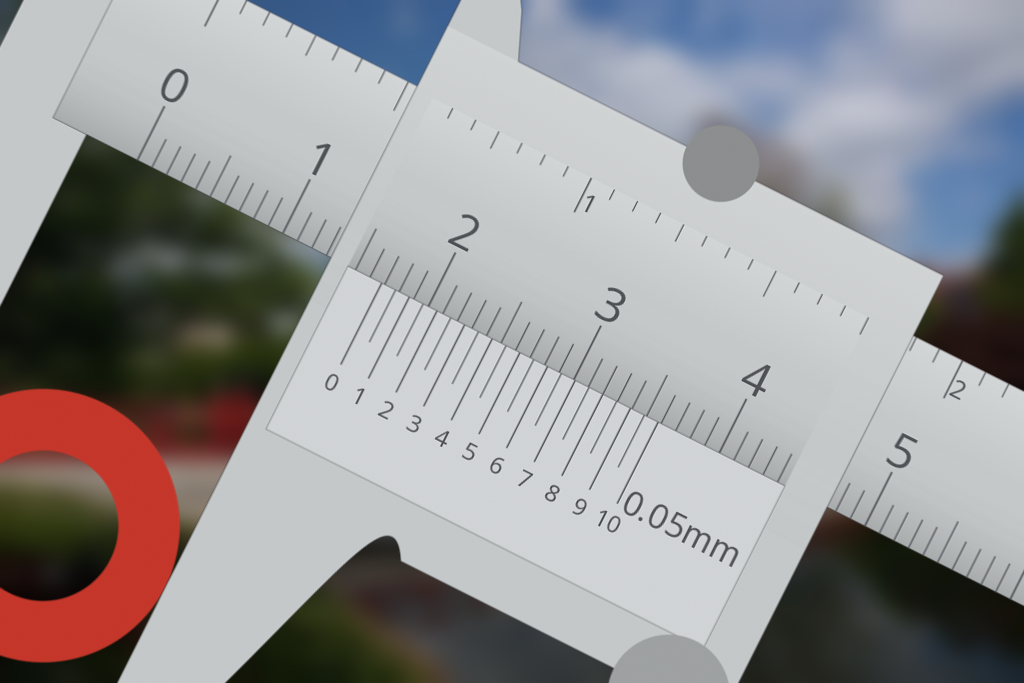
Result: 16.8 (mm)
